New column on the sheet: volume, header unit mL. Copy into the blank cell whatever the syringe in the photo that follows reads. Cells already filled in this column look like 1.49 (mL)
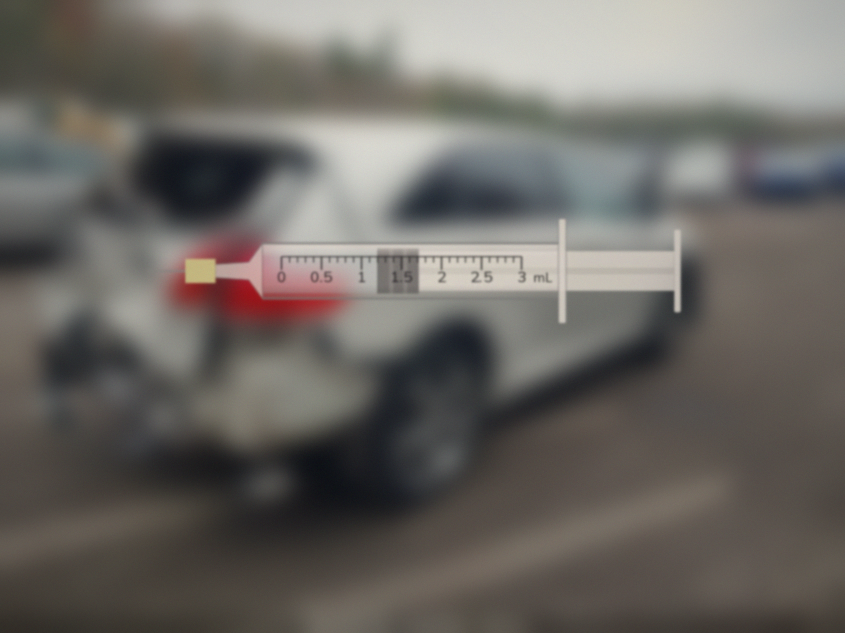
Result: 1.2 (mL)
